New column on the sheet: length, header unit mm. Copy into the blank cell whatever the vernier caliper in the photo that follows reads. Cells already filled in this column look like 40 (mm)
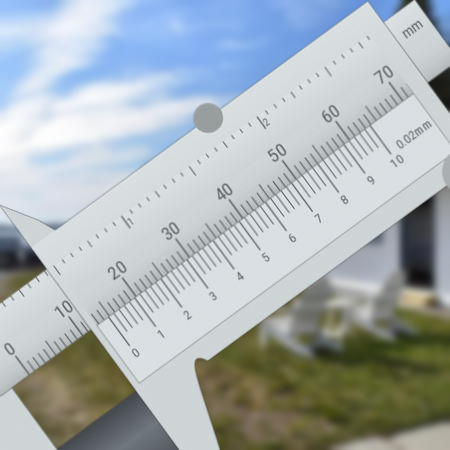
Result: 14.8 (mm)
